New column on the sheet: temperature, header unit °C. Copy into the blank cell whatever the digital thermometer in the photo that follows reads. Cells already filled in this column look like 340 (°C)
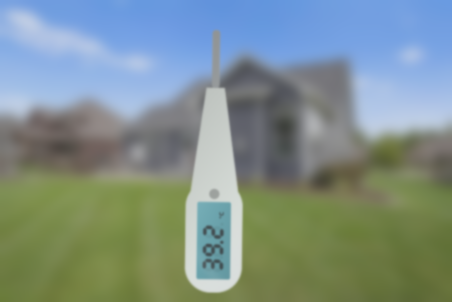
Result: 39.2 (°C)
